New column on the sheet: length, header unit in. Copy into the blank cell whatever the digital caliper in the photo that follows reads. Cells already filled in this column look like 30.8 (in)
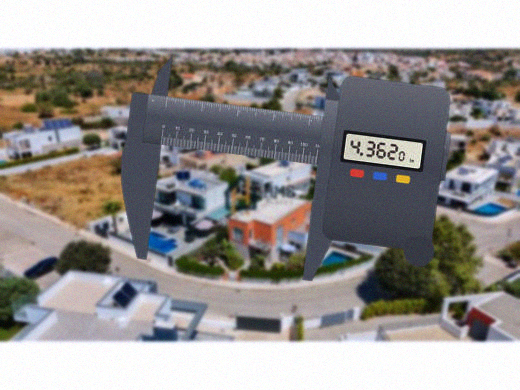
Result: 4.3620 (in)
